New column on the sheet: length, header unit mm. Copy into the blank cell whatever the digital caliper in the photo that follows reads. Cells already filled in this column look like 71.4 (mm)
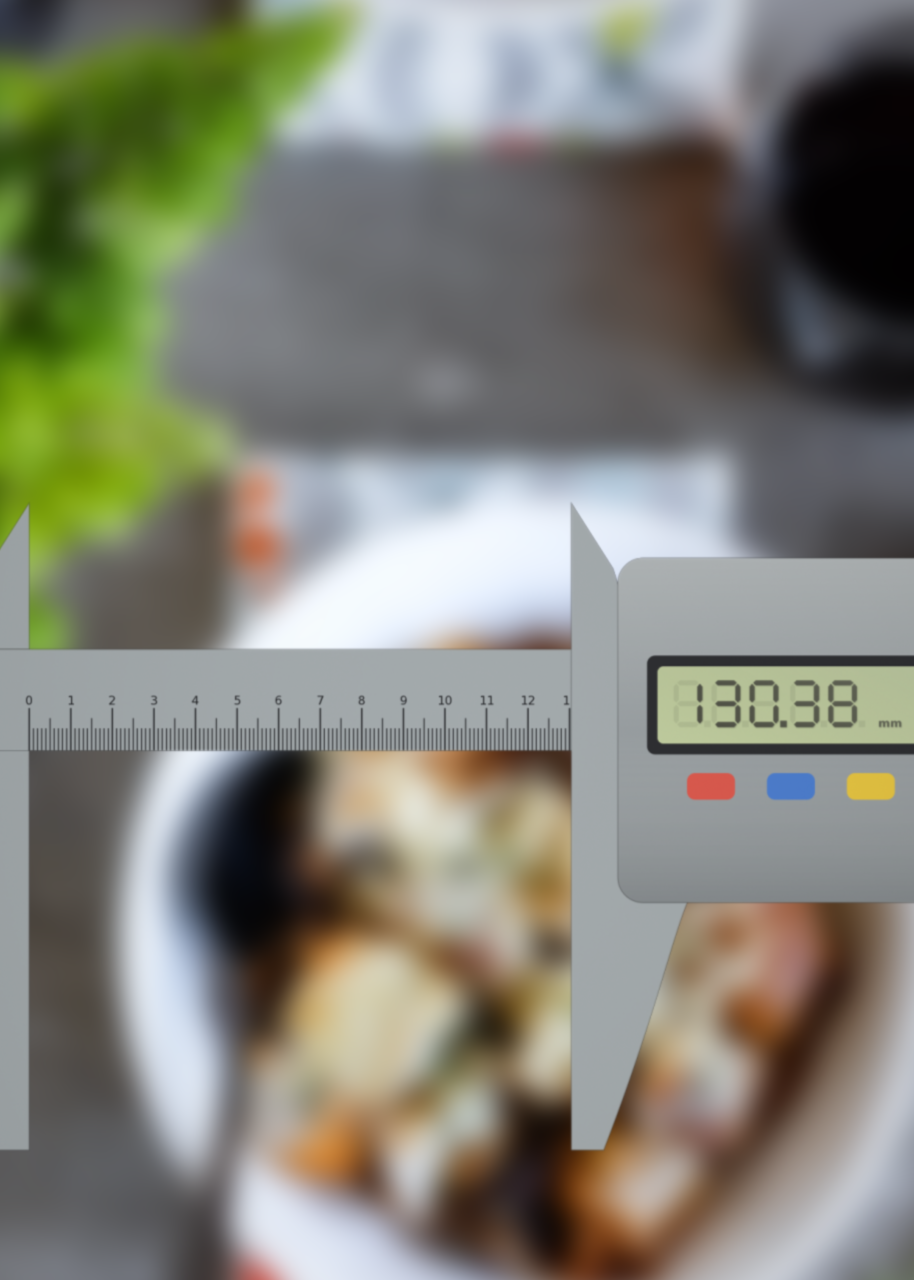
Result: 130.38 (mm)
